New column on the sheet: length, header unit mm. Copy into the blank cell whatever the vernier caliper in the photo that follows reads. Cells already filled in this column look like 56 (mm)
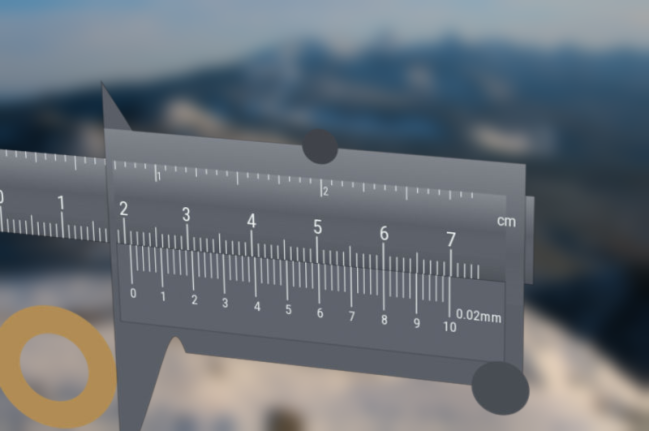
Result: 20.8 (mm)
